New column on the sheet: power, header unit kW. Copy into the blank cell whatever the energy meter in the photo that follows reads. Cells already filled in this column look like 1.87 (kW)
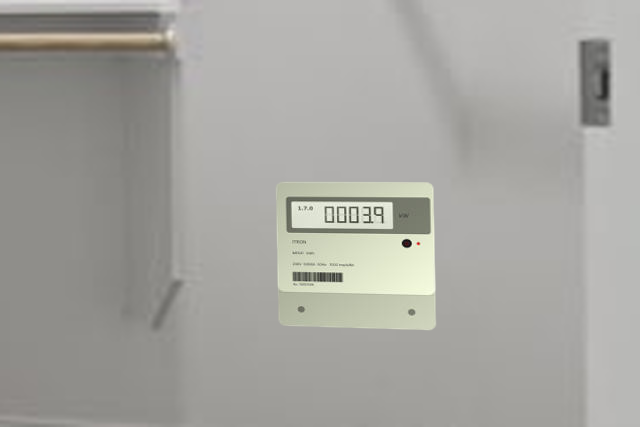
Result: 3.9 (kW)
